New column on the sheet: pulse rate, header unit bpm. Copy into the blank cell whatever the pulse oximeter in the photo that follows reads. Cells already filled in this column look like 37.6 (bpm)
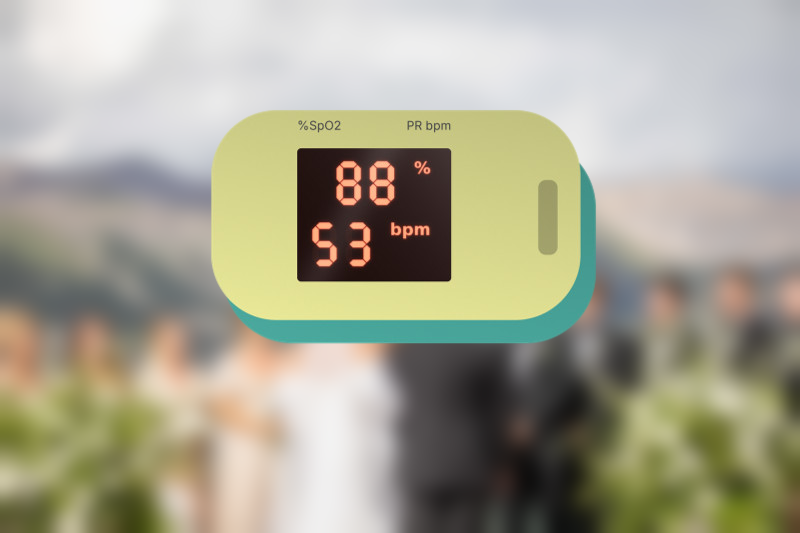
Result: 53 (bpm)
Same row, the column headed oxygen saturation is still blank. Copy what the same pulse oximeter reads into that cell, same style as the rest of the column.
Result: 88 (%)
